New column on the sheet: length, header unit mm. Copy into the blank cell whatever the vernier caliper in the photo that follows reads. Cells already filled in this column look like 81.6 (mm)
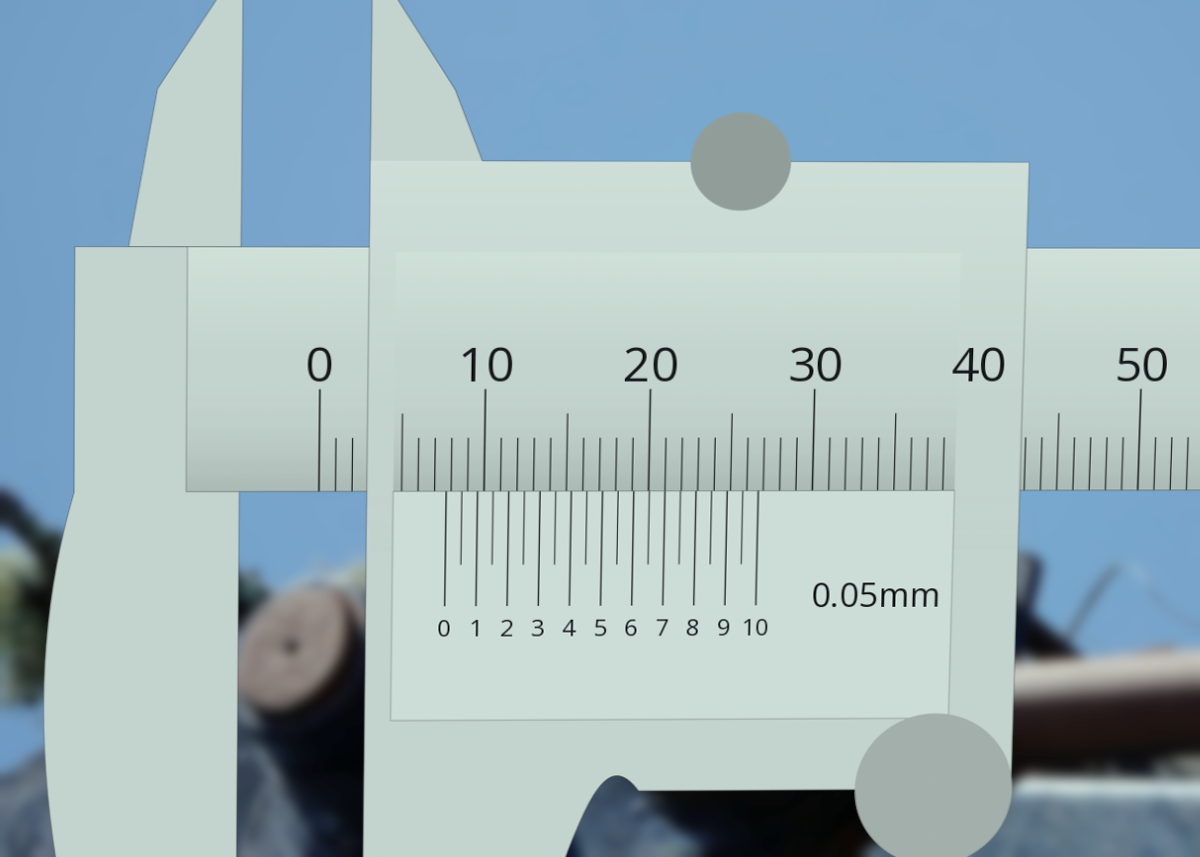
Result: 7.7 (mm)
